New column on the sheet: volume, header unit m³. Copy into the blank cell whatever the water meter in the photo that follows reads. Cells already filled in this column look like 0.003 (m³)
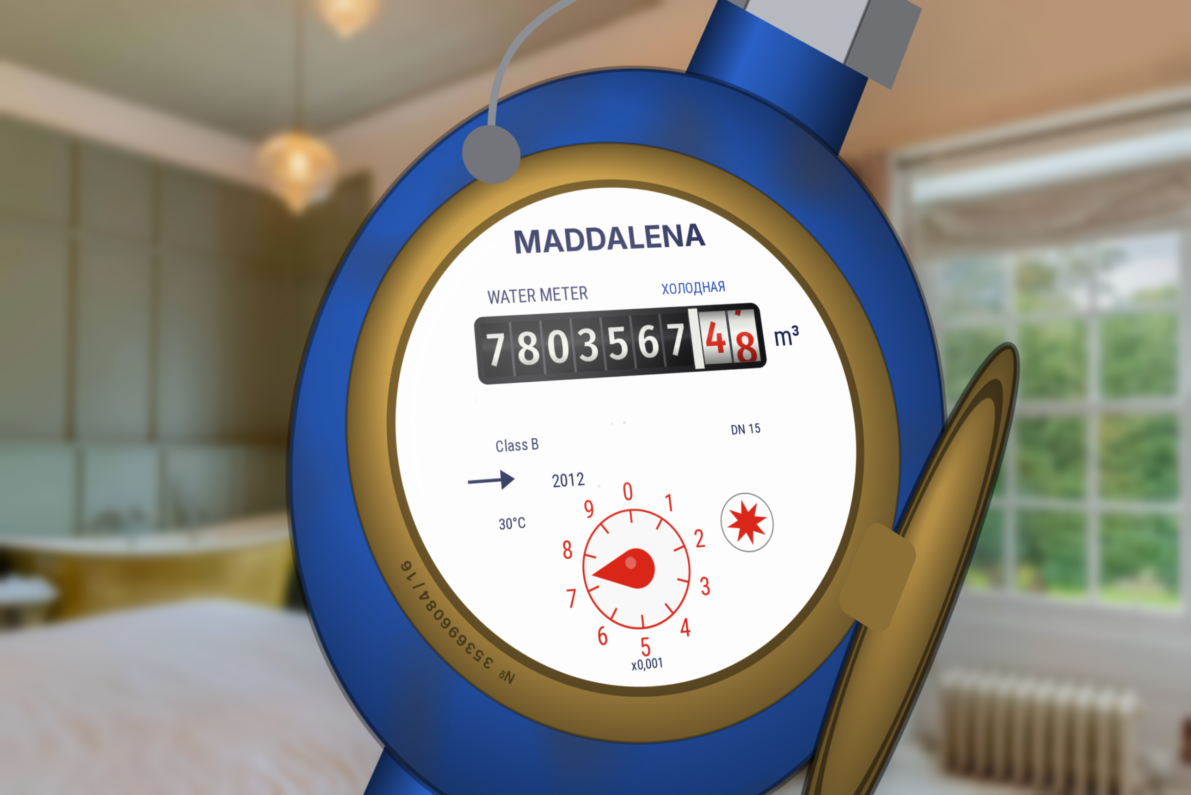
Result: 7803567.477 (m³)
